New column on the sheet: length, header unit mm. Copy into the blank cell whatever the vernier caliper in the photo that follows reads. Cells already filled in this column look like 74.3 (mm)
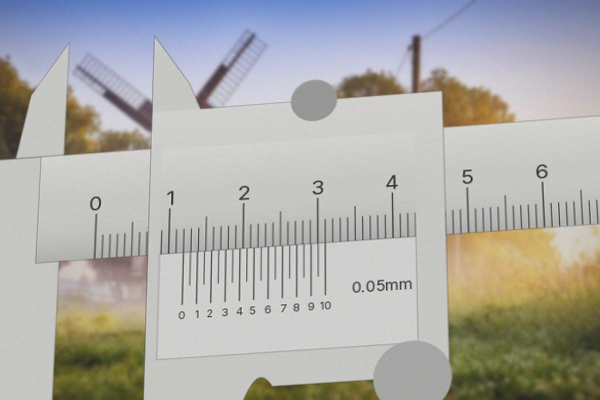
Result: 12.0 (mm)
